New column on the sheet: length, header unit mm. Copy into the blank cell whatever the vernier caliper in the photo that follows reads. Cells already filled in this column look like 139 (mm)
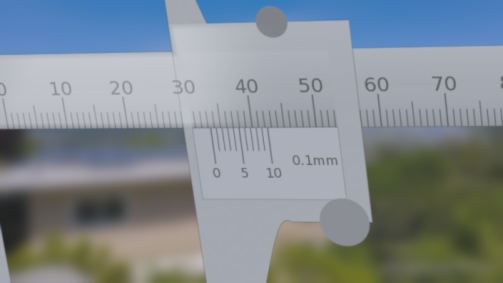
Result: 33.4 (mm)
